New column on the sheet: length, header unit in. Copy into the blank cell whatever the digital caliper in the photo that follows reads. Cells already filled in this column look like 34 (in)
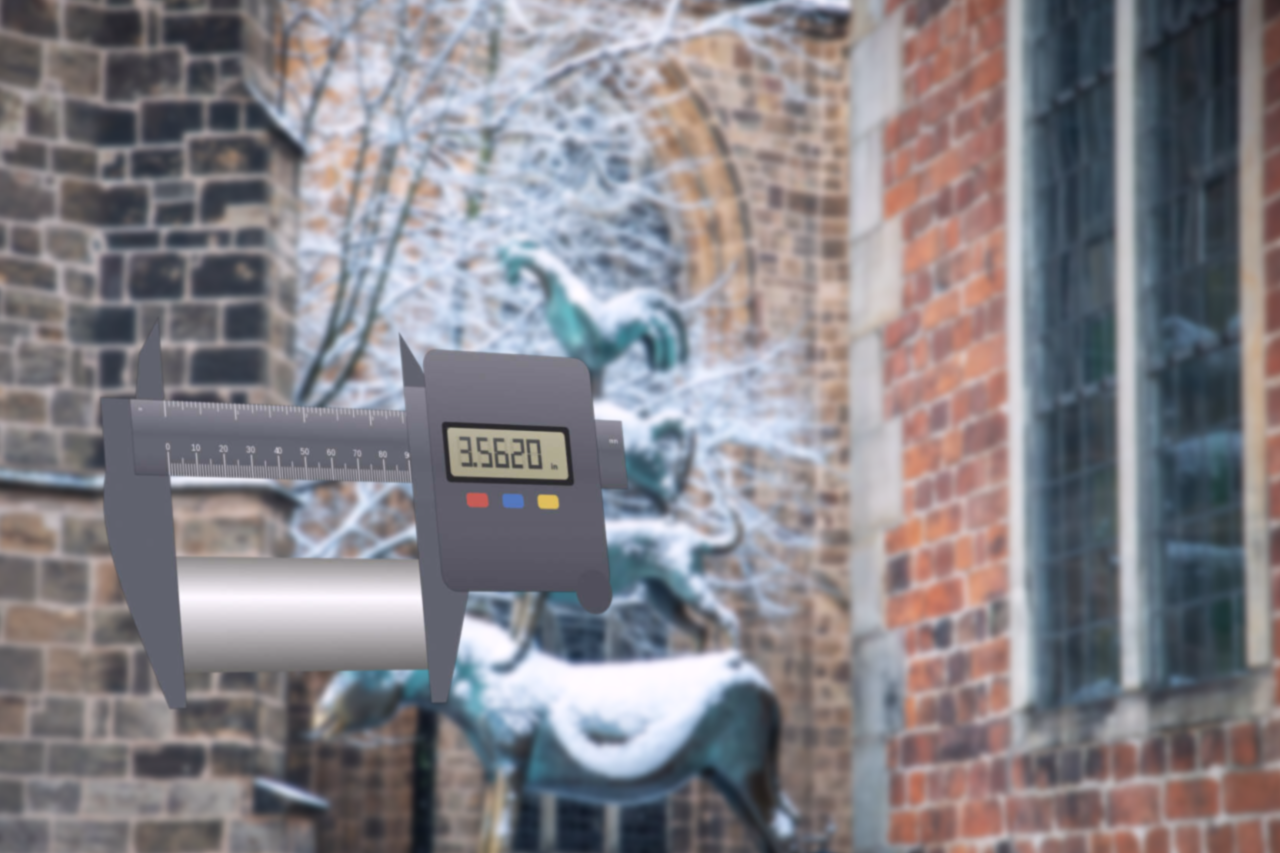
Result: 3.5620 (in)
